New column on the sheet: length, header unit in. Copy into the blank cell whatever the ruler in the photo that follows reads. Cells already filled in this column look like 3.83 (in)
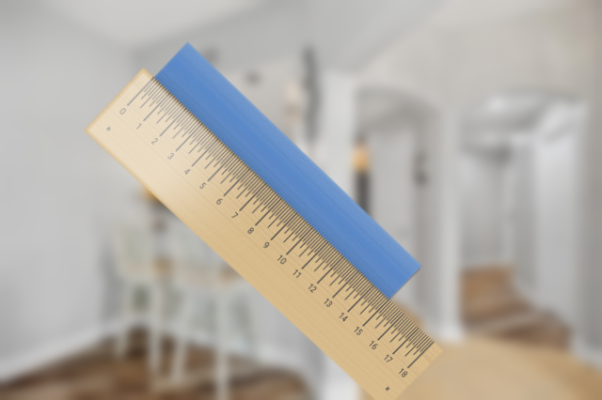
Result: 15 (in)
